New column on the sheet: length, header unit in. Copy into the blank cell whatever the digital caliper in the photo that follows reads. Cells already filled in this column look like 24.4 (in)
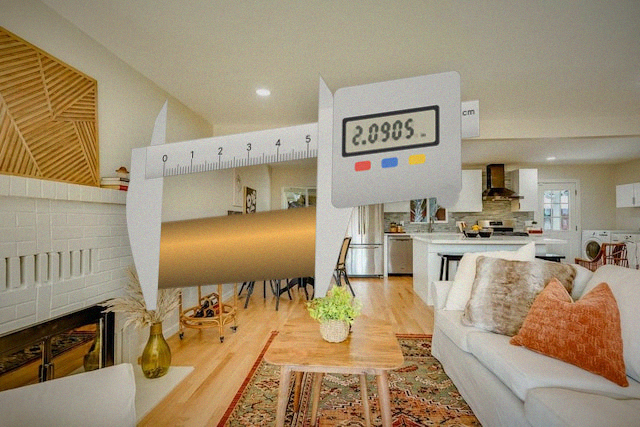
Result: 2.0905 (in)
